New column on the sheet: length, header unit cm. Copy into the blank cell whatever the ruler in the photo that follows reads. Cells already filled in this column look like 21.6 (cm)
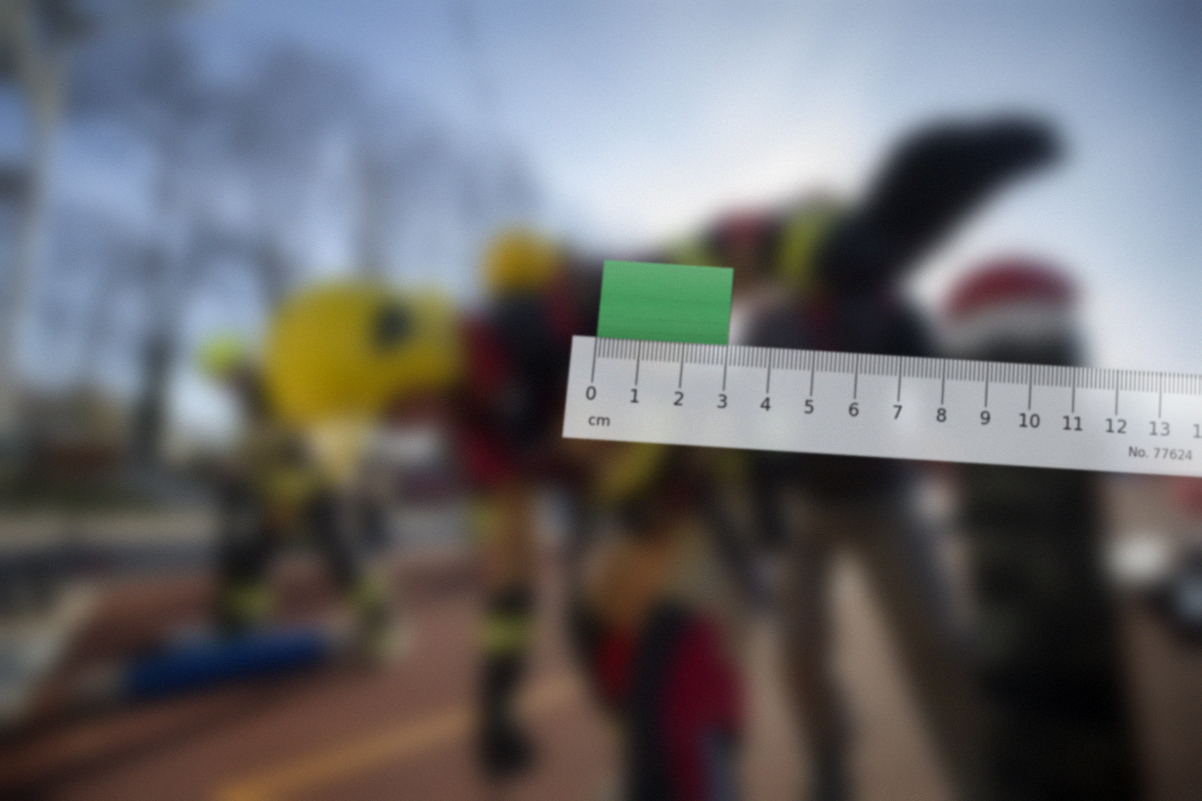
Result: 3 (cm)
